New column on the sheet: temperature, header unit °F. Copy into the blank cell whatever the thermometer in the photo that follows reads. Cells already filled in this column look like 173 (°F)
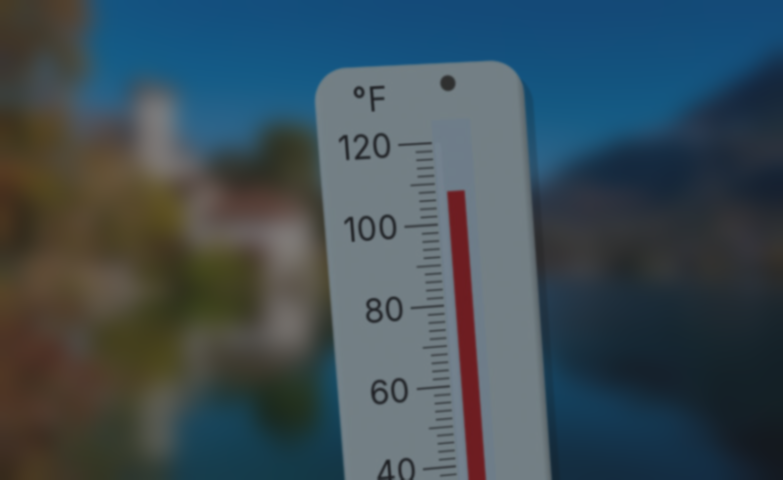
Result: 108 (°F)
